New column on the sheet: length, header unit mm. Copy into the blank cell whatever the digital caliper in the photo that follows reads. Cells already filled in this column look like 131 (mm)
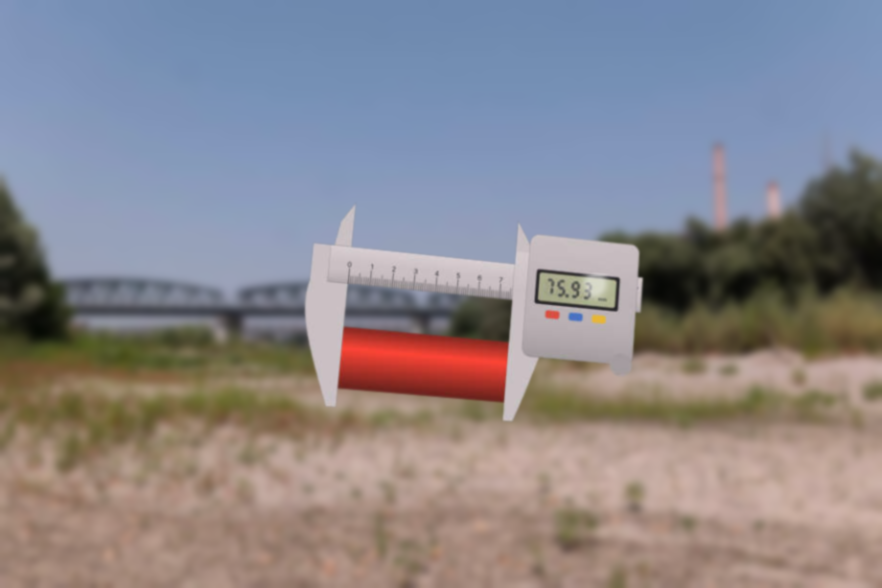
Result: 75.93 (mm)
